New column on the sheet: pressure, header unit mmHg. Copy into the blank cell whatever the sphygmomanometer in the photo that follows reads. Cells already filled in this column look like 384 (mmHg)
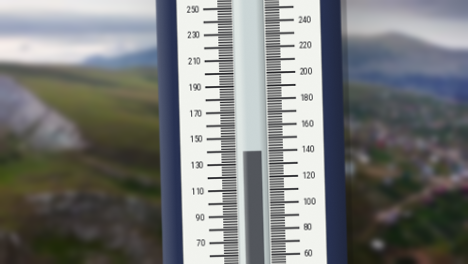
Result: 140 (mmHg)
